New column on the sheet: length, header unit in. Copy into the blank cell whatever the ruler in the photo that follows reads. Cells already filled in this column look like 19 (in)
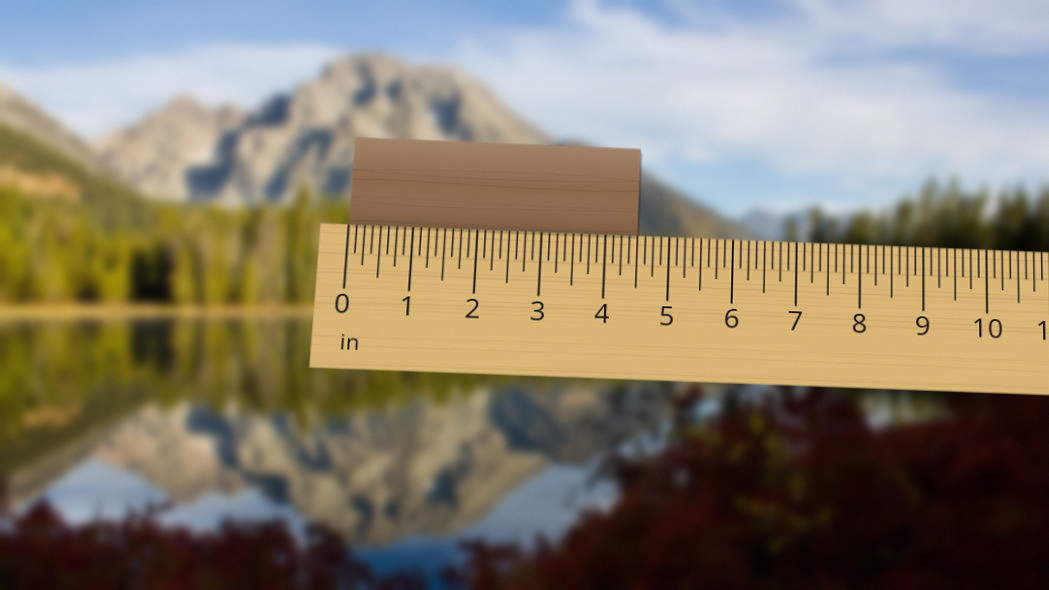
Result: 4.5 (in)
